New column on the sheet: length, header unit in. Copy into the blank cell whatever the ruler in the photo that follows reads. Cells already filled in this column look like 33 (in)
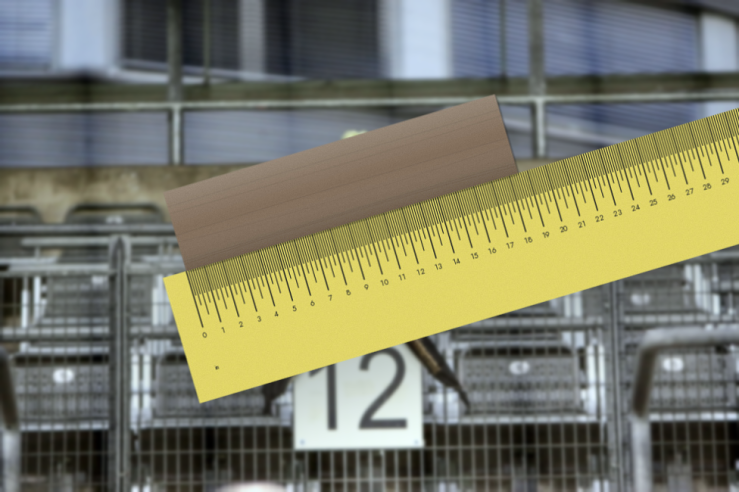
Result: 18.5 (in)
